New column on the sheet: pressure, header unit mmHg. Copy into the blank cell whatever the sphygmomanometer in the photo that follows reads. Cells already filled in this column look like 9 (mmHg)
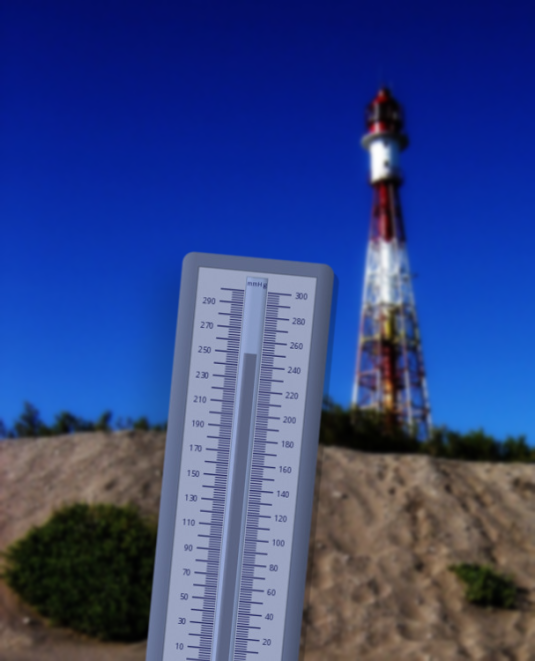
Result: 250 (mmHg)
